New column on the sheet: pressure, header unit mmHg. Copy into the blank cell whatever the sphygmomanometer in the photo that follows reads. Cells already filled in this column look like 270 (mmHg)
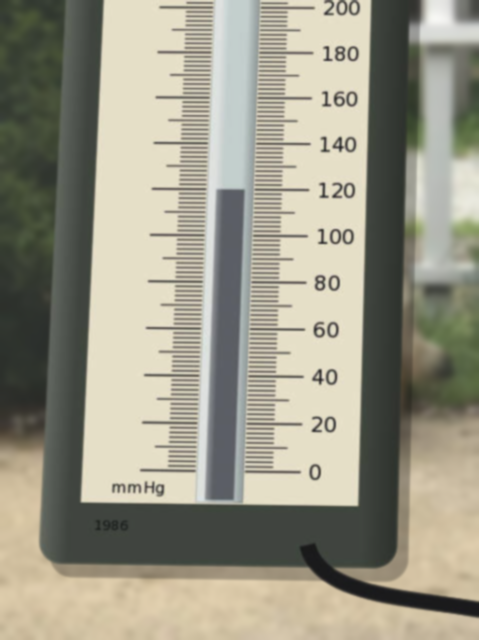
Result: 120 (mmHg)
